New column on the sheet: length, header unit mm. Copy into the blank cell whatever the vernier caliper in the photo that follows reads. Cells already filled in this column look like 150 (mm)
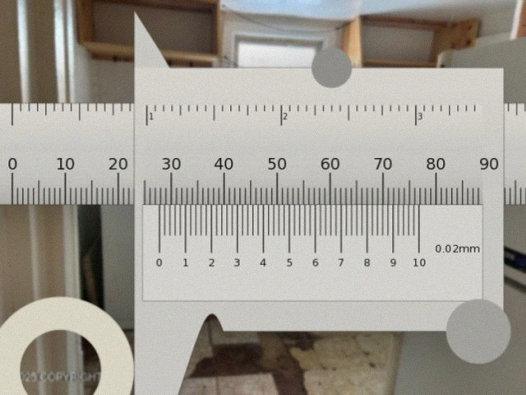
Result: 27.8 (mm)
